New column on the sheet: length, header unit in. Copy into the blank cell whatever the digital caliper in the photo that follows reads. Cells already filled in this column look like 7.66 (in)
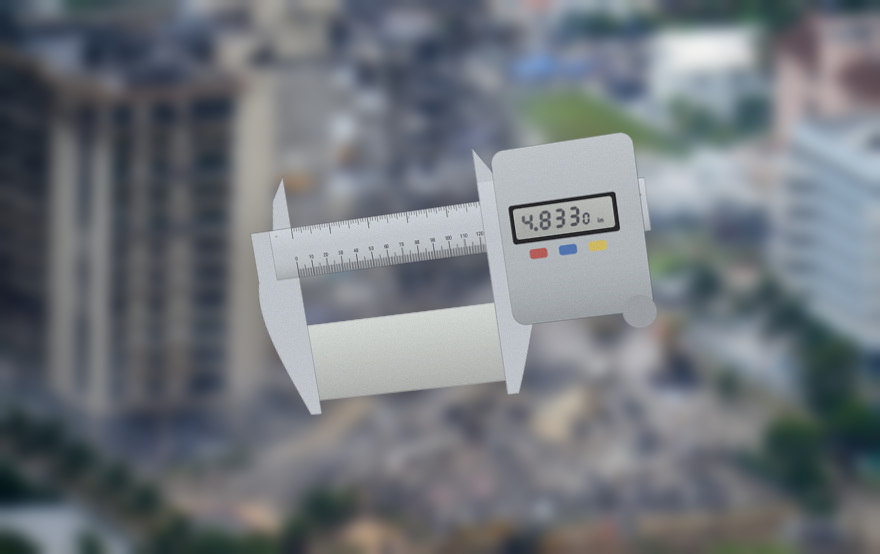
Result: 4.8330 (in)
